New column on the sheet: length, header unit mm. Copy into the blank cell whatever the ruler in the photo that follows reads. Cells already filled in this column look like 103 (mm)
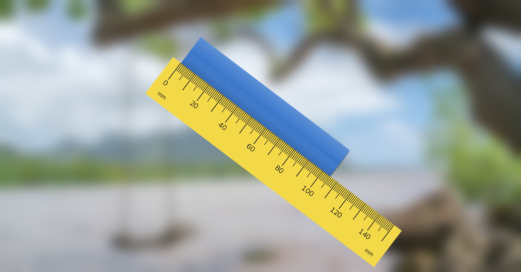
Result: 105 (mm)
